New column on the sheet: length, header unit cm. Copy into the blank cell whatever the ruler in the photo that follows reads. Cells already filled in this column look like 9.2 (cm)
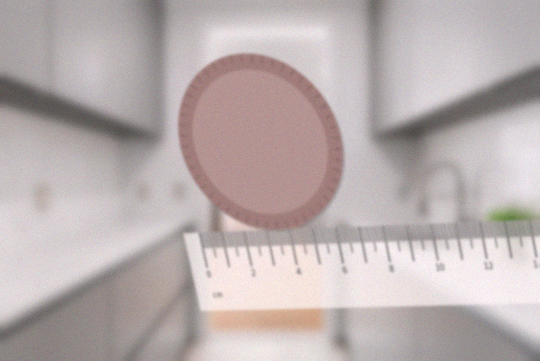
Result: 7 (cm)
